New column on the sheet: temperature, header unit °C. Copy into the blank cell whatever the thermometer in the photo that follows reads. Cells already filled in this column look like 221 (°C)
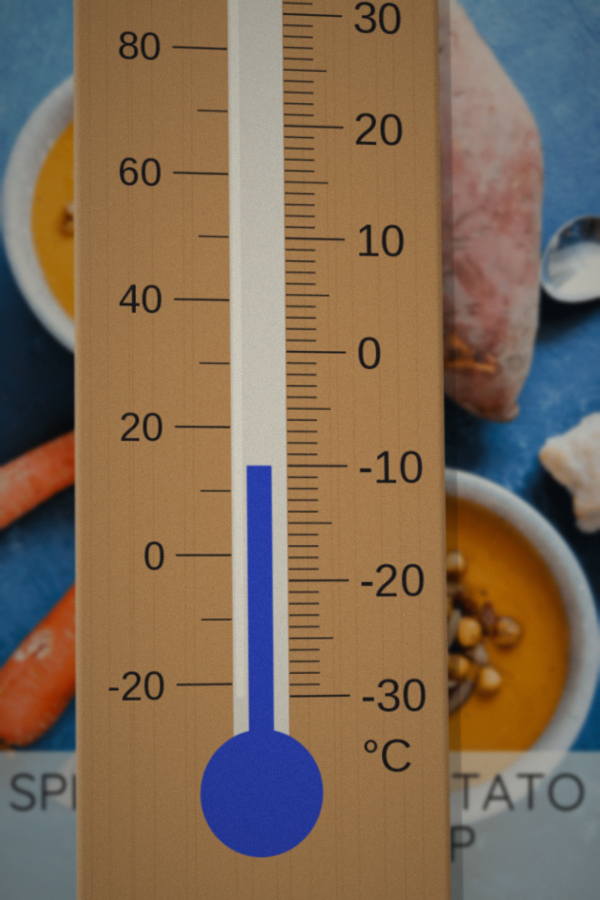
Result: -10 (°C)
